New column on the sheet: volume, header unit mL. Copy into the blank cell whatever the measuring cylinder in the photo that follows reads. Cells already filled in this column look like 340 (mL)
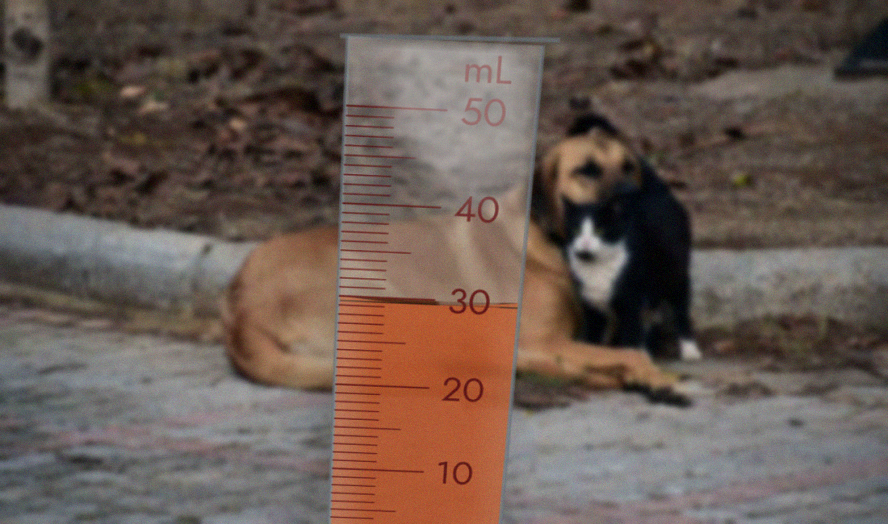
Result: 29.5 (mL)
